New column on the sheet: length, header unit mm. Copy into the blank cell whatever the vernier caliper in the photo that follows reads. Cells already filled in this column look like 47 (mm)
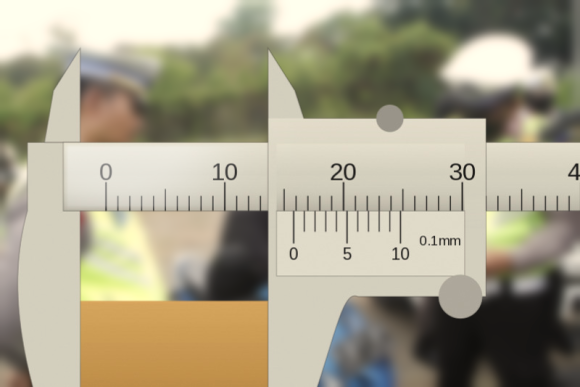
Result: 15.8 (mm)
